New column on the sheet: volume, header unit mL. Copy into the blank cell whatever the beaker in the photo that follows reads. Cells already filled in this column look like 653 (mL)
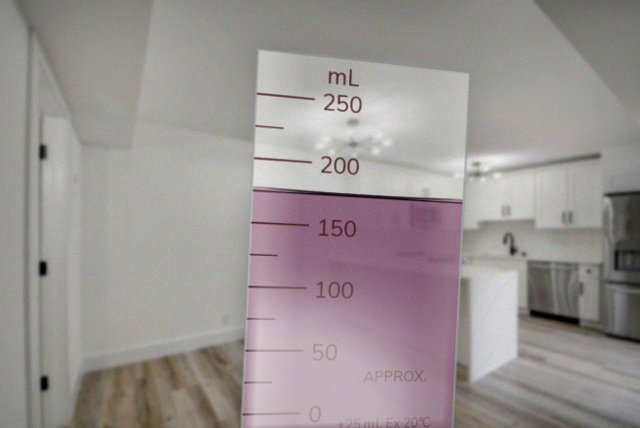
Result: 175 (mL)
